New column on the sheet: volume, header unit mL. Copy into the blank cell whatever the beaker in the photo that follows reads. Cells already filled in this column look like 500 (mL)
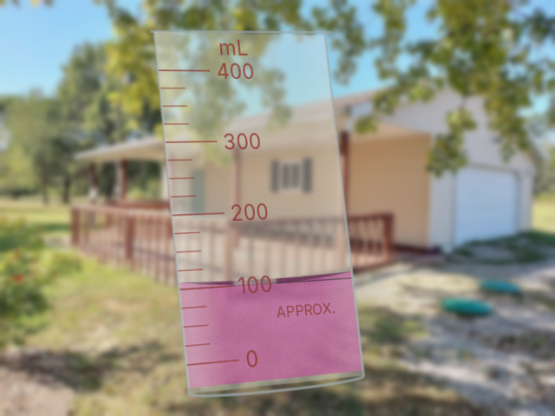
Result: 100 (mL)
